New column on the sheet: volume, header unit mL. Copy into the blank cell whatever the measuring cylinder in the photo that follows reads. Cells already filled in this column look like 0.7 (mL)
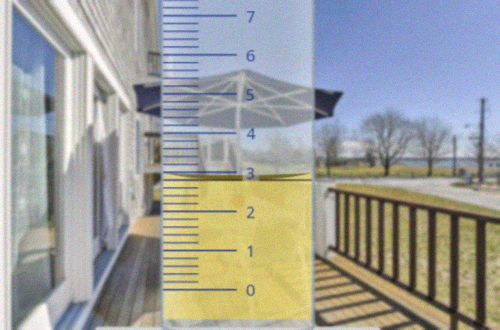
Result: 2.8 (mL)
